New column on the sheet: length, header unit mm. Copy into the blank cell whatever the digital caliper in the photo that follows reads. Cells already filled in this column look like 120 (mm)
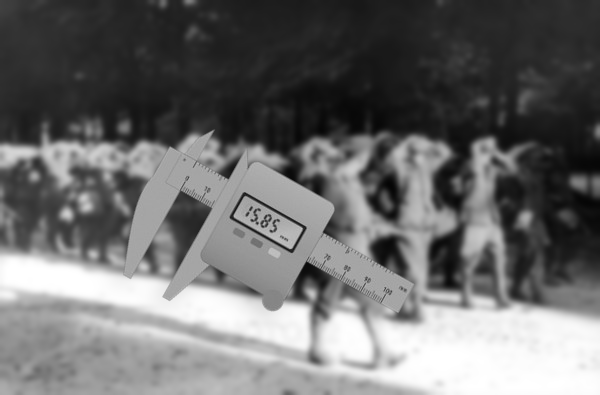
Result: 15.85 (mm)
